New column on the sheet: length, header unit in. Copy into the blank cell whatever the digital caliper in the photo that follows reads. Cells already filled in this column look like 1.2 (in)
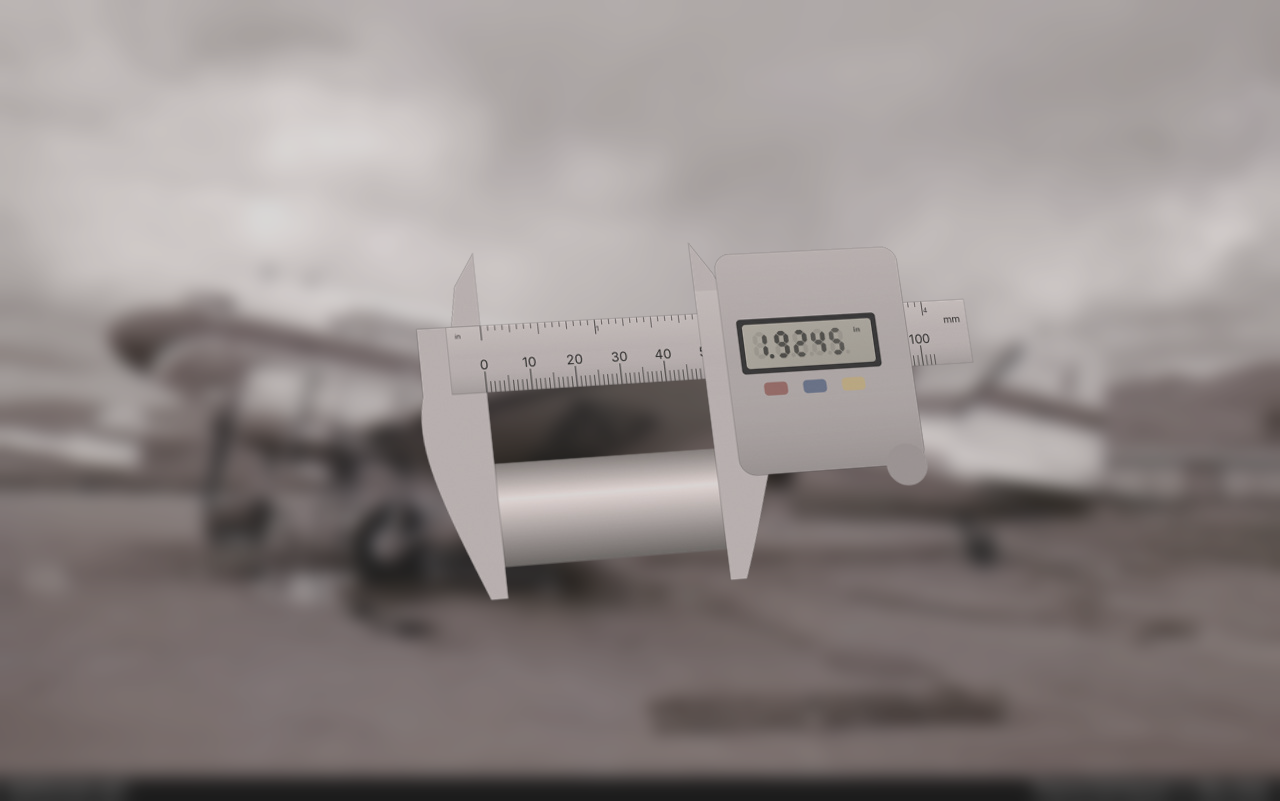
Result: 1.9245 (in)
